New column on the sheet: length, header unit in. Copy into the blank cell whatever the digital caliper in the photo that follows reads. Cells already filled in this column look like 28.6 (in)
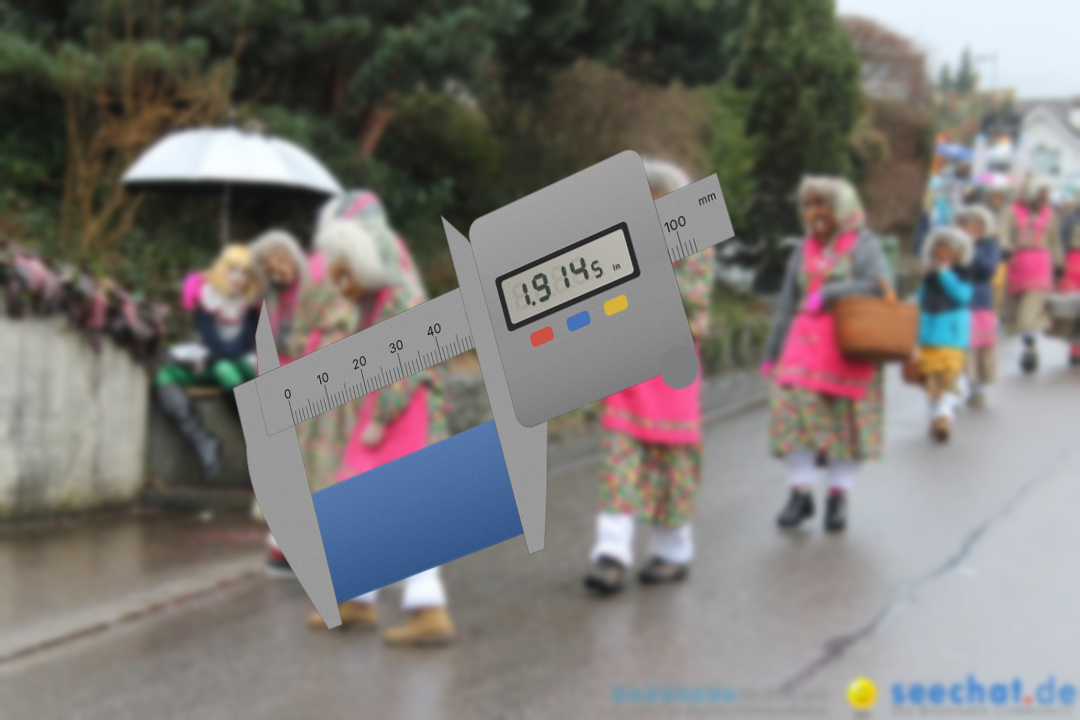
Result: 1.9145 (in)
